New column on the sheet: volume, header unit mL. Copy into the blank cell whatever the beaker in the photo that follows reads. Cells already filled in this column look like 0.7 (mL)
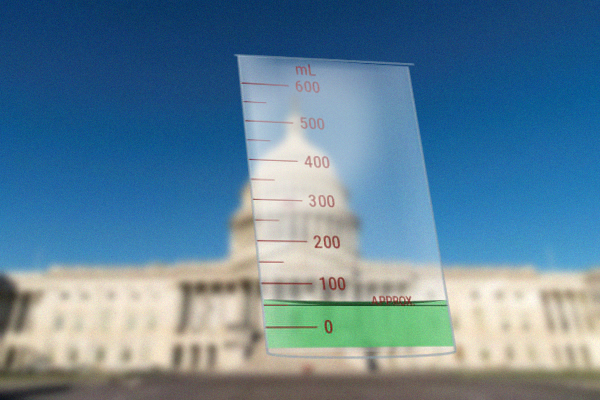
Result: 50 (mL)
